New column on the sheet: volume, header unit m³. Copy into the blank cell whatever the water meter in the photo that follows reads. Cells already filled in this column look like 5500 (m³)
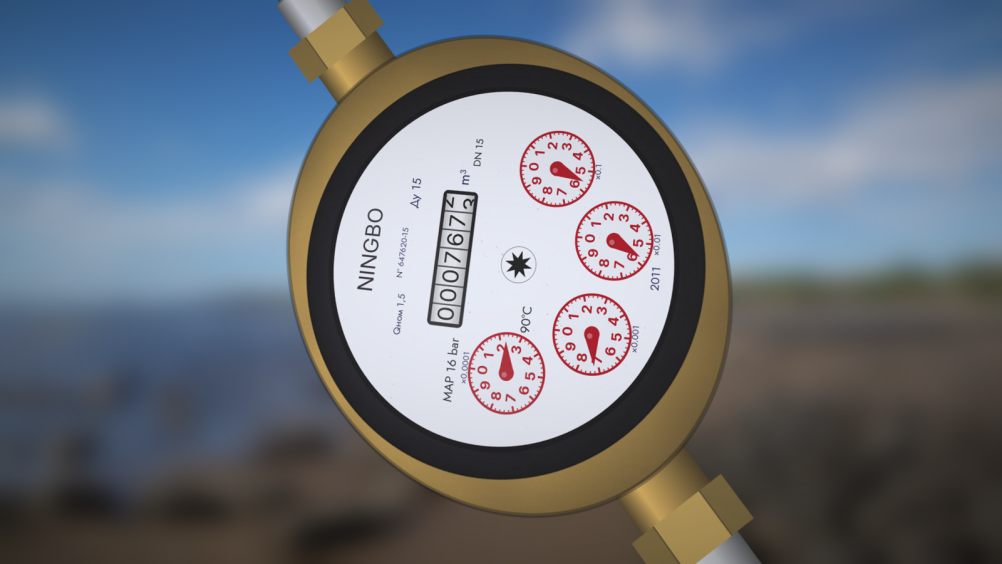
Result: 7672.5572 (m³)
